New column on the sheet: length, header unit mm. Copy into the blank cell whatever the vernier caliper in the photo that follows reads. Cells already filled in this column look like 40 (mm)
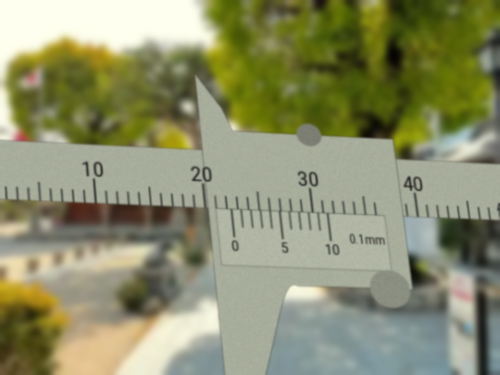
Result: 22.4 (mm)
